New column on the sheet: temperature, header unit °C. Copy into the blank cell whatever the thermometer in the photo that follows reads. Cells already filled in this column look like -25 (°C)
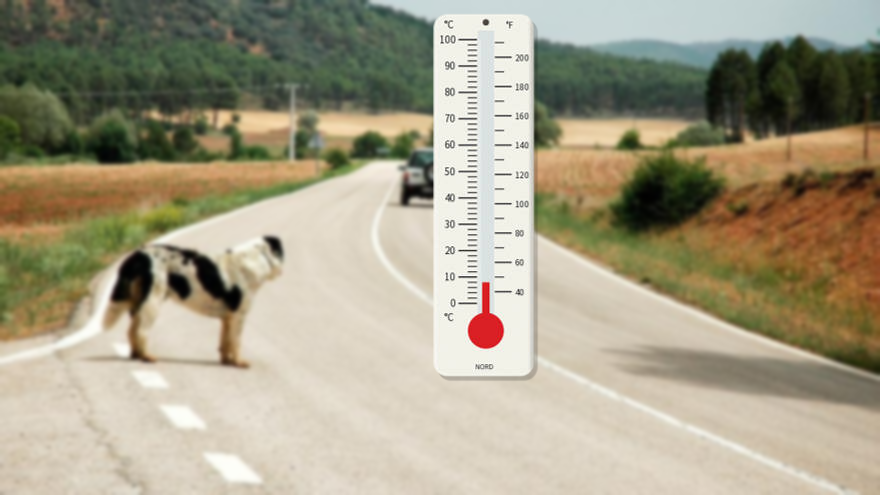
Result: 8 (°C)
